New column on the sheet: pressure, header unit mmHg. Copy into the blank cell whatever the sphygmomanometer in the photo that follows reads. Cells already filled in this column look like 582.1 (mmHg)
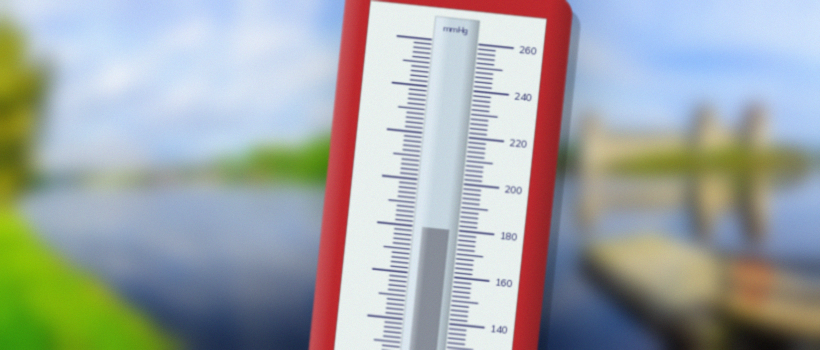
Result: 180 (mmHg)
